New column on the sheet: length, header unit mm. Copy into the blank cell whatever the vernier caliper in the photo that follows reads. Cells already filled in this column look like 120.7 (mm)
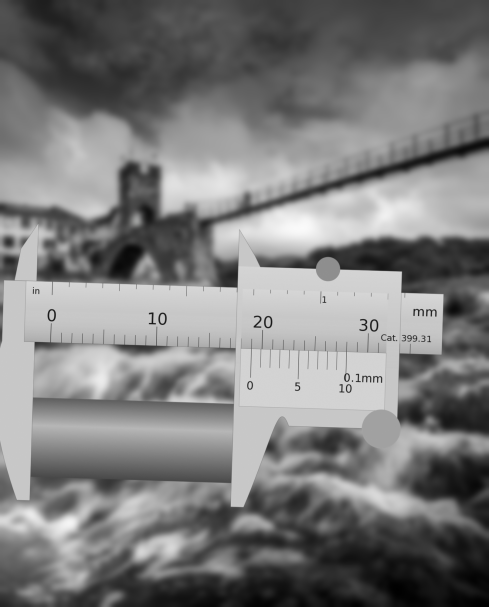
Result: 19.0 (mm)
